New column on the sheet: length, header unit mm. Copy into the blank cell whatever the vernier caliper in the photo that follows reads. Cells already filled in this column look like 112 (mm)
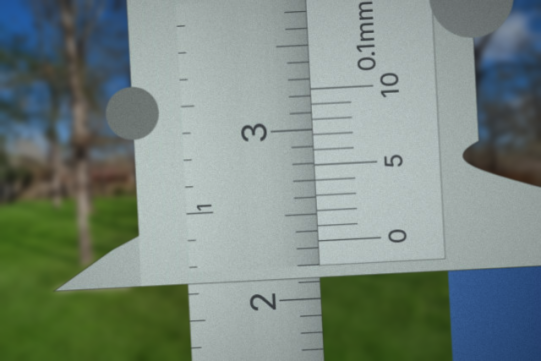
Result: 23.4 (mm)
